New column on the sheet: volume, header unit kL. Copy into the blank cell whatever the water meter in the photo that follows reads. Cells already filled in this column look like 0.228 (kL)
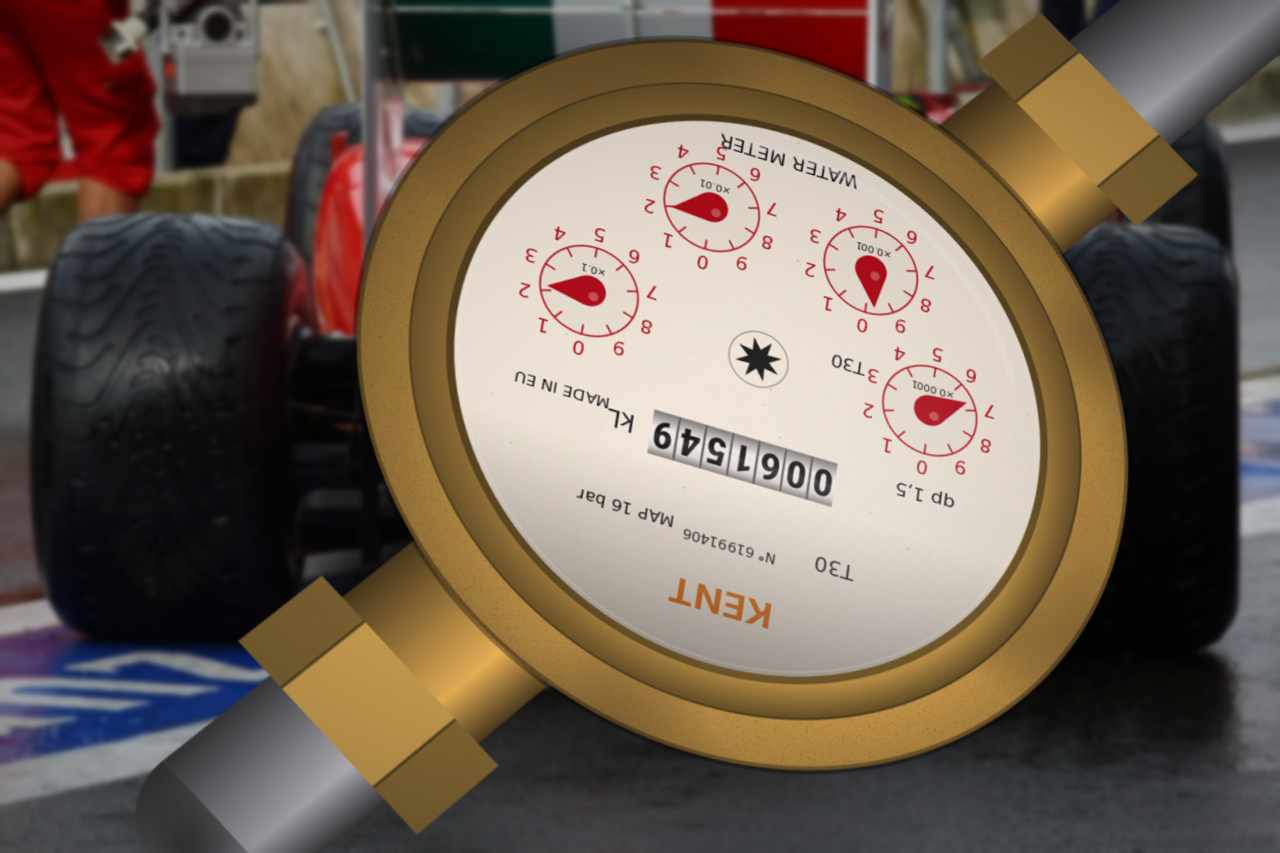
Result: 61549.2196 (kL)
